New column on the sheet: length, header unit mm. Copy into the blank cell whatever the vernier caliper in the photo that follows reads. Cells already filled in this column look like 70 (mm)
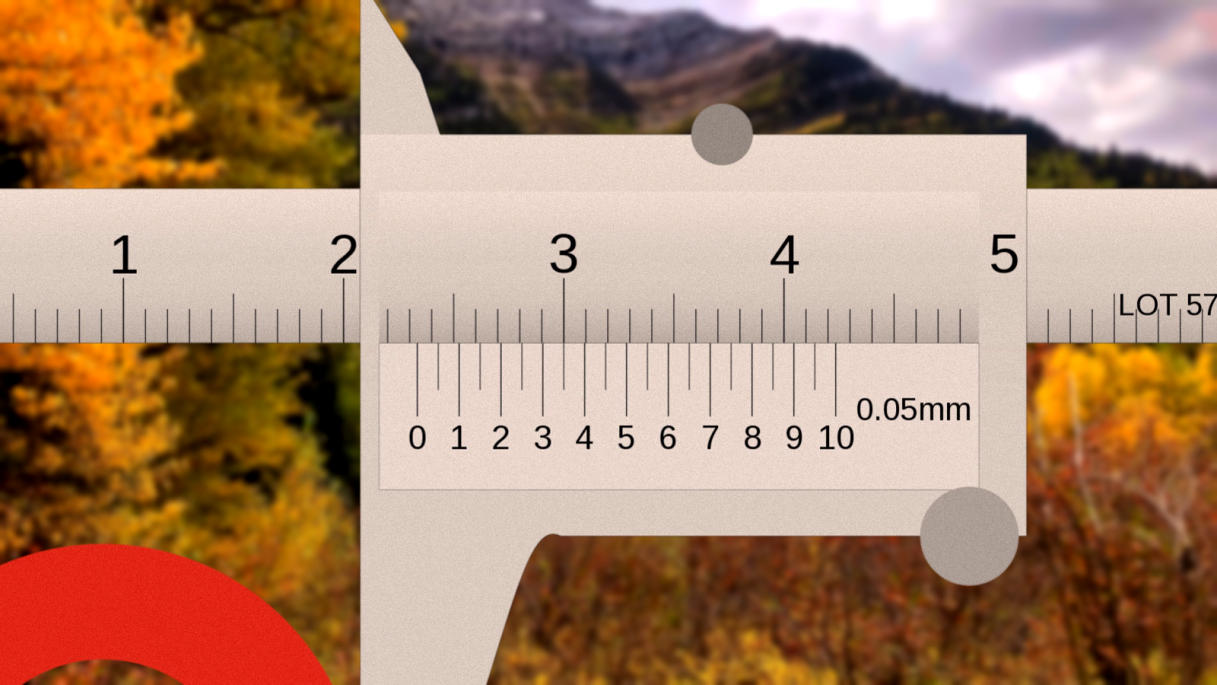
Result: 23.35 (mm)
